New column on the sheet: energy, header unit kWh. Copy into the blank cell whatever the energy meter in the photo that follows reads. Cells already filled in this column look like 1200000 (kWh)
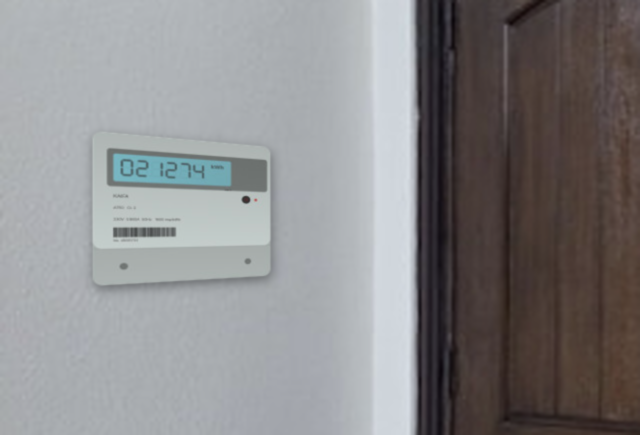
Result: 21274 (kWh)
